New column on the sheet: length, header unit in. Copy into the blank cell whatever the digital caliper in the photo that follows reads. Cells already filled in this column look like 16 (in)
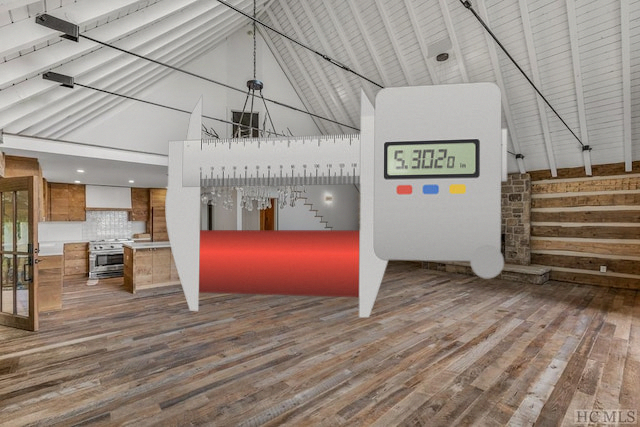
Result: 5.3020 (in)
